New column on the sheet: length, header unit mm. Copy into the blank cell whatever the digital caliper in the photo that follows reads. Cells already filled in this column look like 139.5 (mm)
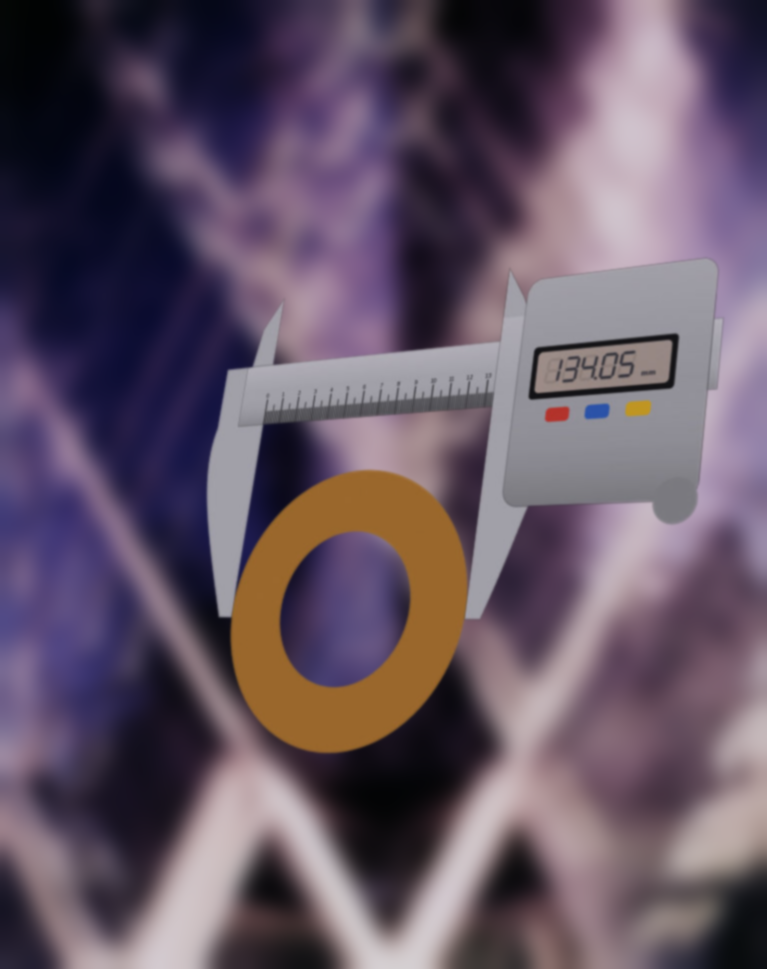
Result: 134.05 (mm)
